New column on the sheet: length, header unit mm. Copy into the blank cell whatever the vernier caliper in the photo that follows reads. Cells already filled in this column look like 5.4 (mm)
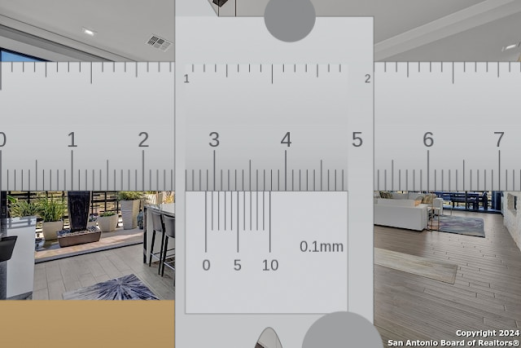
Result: 28.8 (mm)
